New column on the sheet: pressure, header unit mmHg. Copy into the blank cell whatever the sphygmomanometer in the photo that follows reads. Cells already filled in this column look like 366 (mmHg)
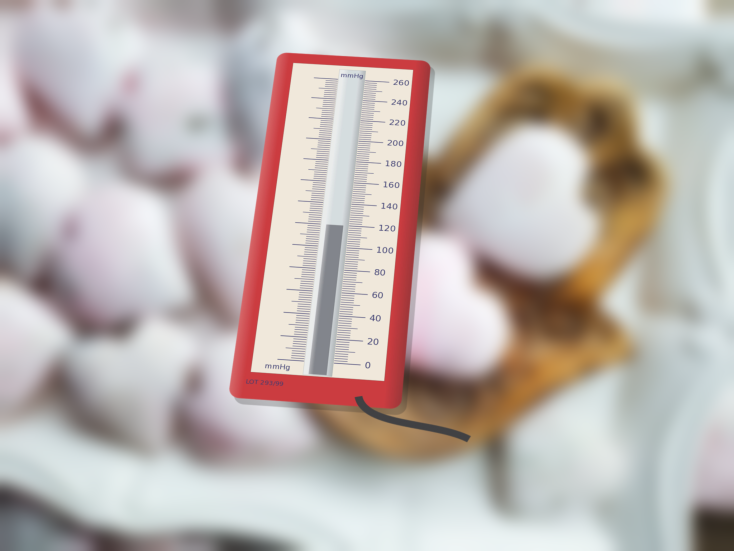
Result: 120 (mmHg)
